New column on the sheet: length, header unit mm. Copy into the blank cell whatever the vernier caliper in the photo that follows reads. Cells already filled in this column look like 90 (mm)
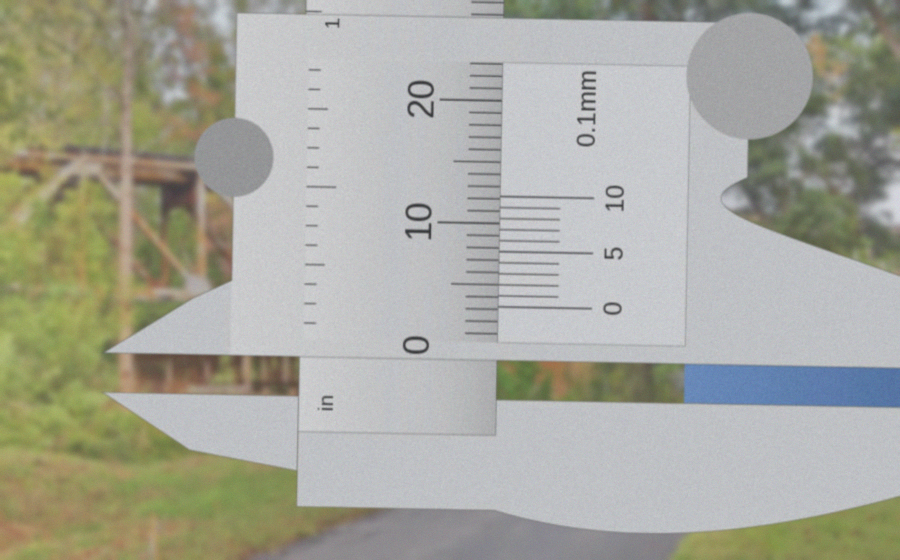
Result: 3.2 (mm)
